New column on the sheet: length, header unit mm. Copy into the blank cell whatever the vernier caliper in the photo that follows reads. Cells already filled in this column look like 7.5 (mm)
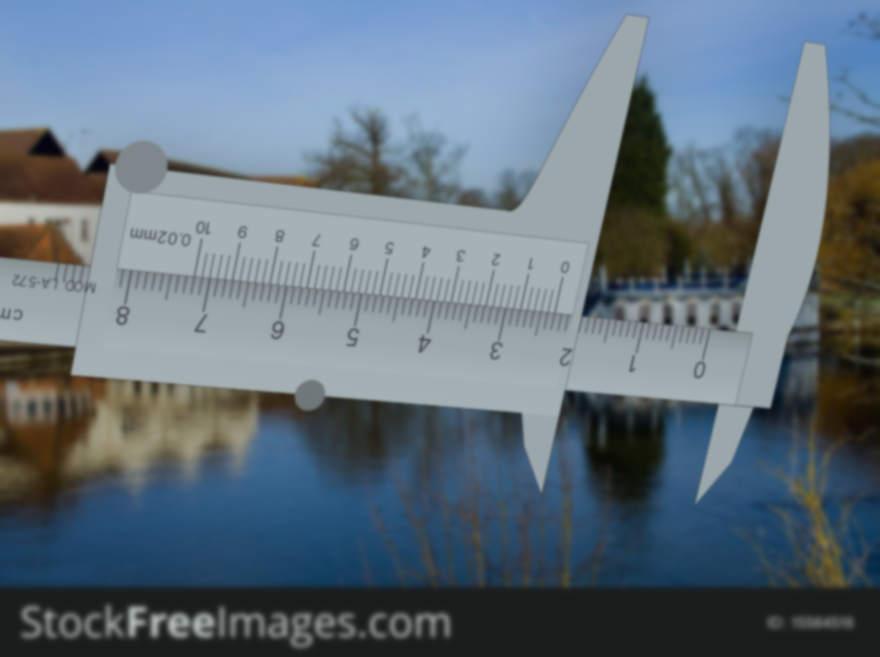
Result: 23.0 (mm)
